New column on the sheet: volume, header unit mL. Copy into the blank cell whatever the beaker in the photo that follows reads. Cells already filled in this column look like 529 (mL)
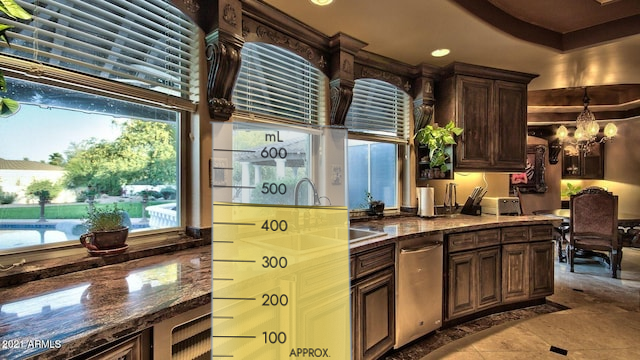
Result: 450 (mL)
